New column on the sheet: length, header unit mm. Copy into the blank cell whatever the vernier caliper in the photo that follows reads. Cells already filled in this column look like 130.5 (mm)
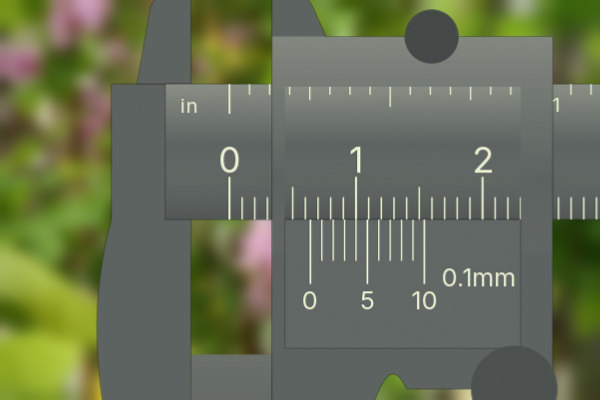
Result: 6.4 (mm)
